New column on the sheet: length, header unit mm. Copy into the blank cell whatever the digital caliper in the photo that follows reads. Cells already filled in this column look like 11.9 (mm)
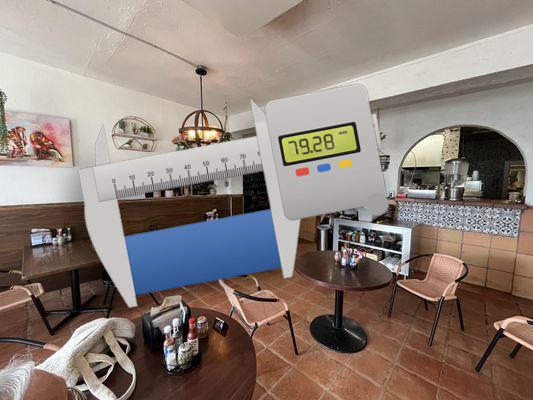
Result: 79.28 (mm)
